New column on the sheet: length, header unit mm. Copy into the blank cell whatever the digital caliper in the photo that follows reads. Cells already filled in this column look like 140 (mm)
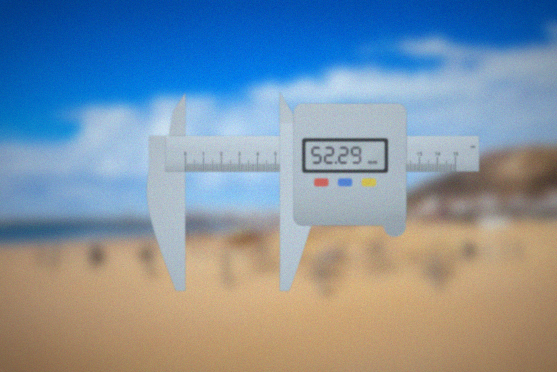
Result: 52.29 (mm)
